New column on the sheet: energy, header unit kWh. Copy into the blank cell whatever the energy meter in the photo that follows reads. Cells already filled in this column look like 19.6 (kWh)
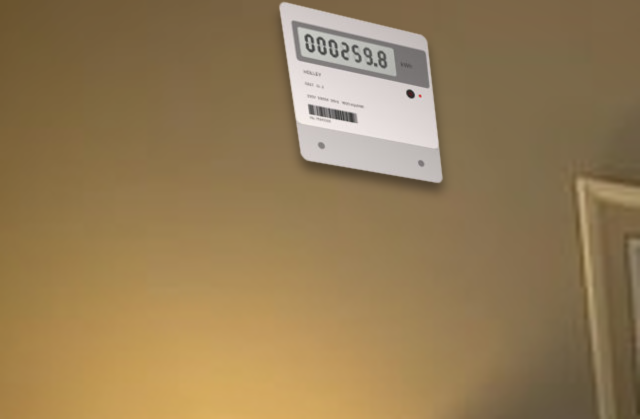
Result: 259.8 (kWh)
